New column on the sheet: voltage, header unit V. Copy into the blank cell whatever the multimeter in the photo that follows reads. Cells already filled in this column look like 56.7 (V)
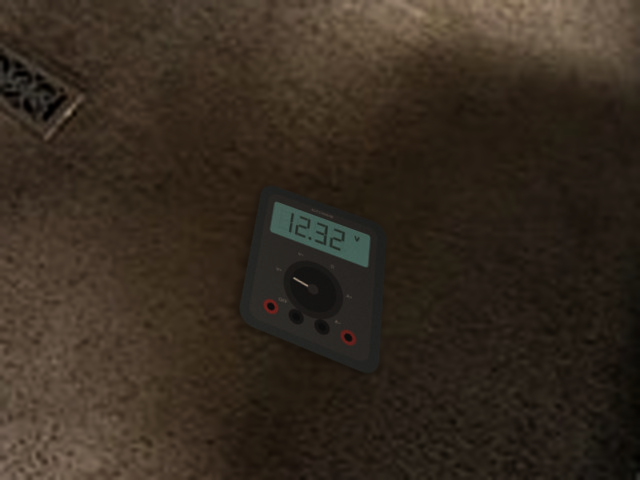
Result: 12.32 (V)
